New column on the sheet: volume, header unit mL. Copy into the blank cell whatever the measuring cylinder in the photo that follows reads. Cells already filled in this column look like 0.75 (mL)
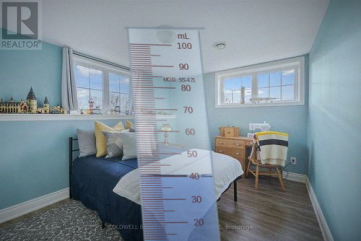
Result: 40 (mL)
